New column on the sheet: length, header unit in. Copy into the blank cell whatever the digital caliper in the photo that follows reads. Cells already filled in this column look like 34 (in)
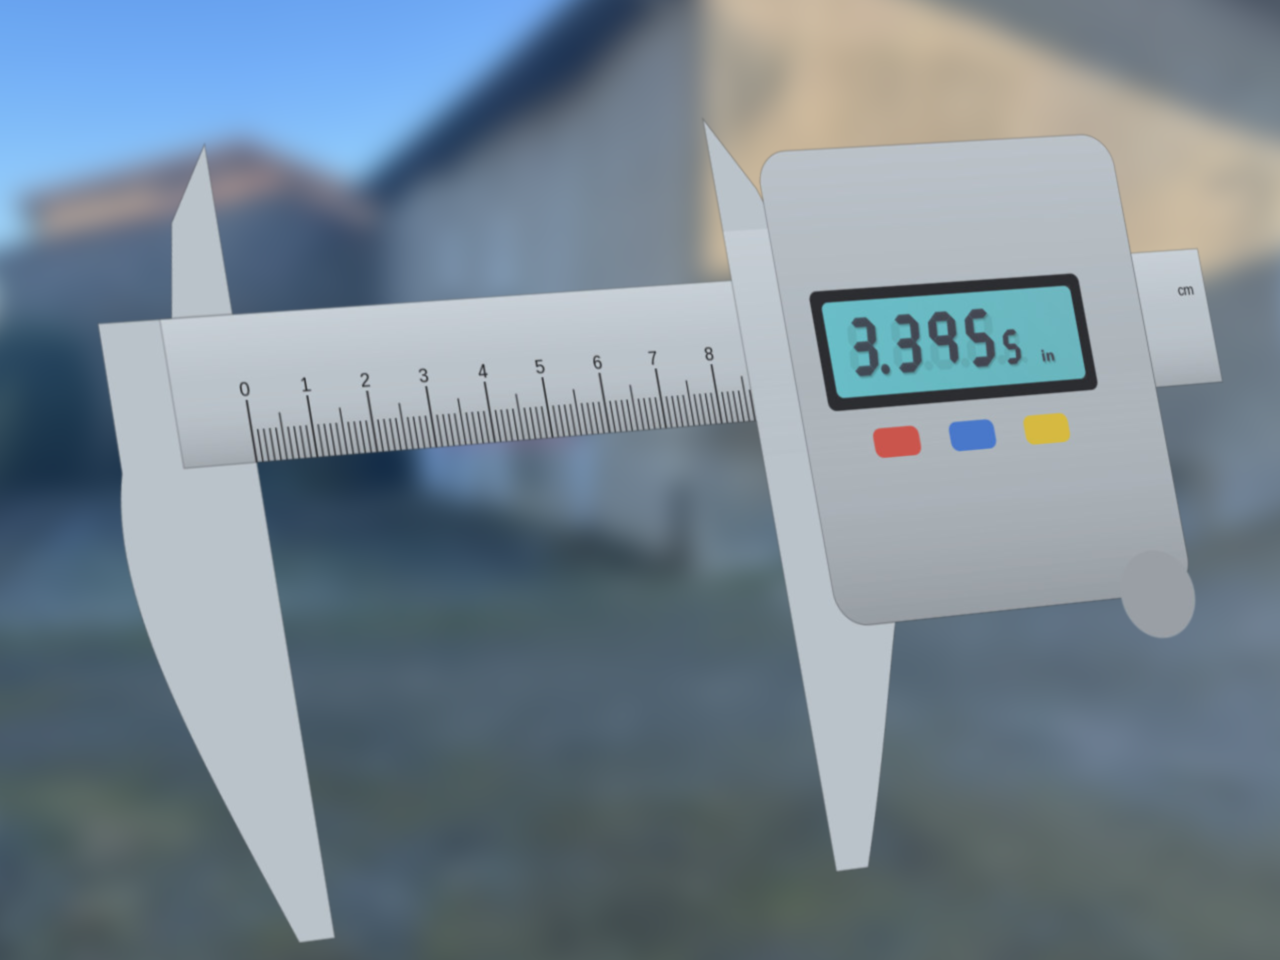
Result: 3.3955 (in)
